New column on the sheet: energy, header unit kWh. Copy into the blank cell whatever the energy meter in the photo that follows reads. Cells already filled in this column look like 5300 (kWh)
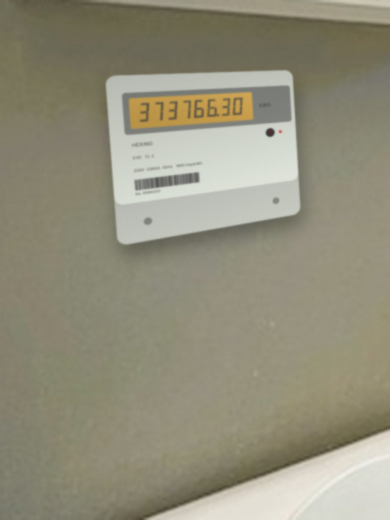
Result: 373766.30 (kWh)
